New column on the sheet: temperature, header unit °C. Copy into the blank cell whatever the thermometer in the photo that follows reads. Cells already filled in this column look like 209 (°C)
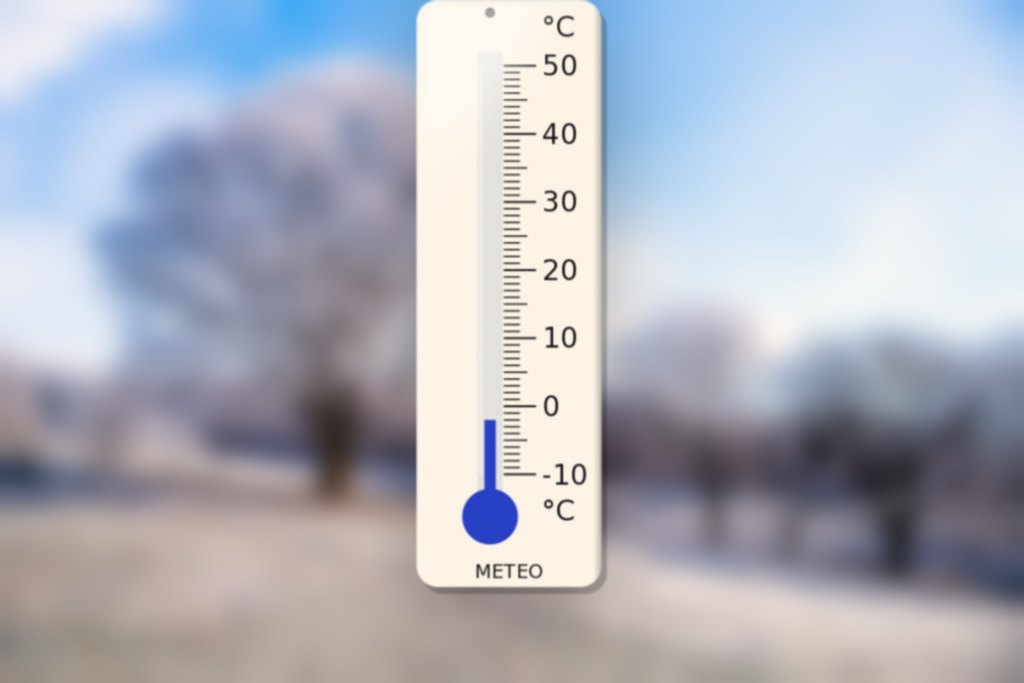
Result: -2 (°C)
